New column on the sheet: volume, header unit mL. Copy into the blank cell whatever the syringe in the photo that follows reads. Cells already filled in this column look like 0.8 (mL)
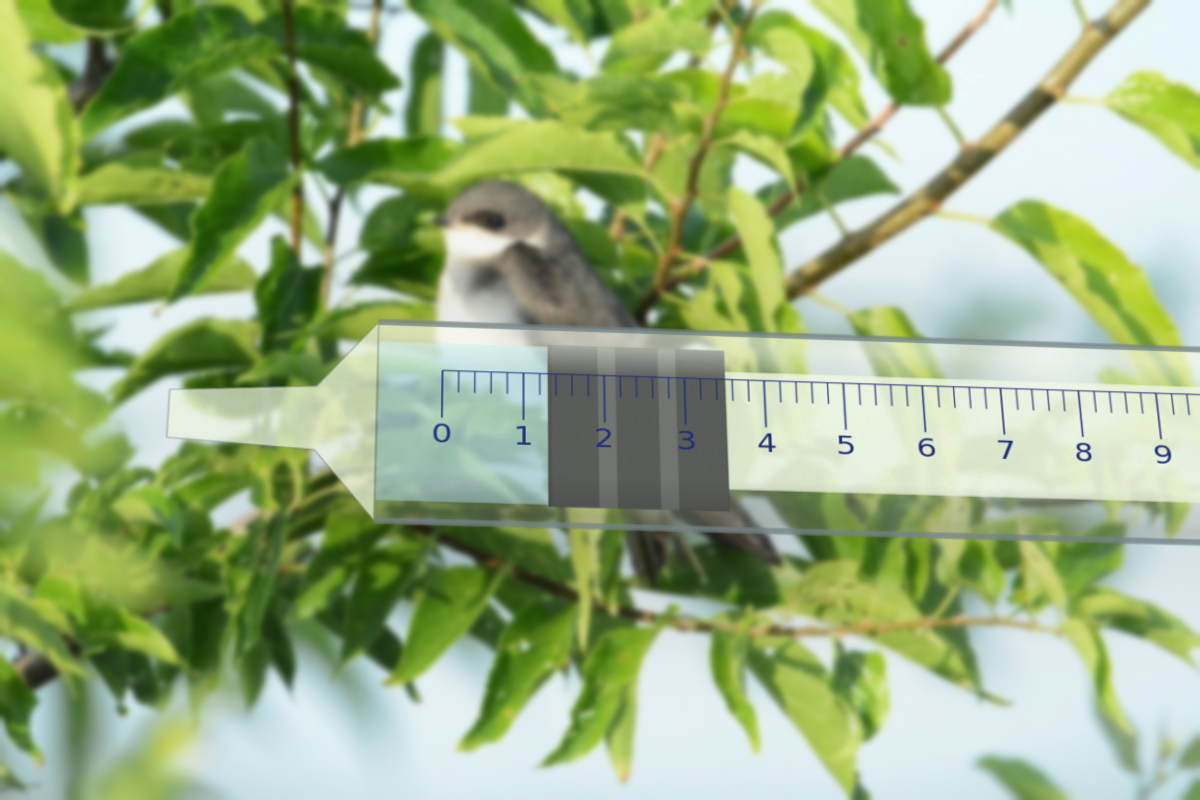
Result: 1.3 (mL)
